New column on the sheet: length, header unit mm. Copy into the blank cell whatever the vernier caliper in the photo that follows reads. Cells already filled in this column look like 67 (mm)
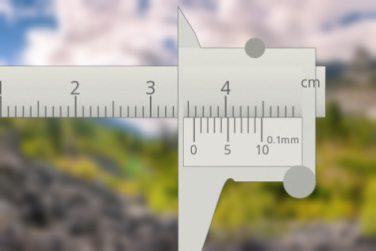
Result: 35.8 (mm)
